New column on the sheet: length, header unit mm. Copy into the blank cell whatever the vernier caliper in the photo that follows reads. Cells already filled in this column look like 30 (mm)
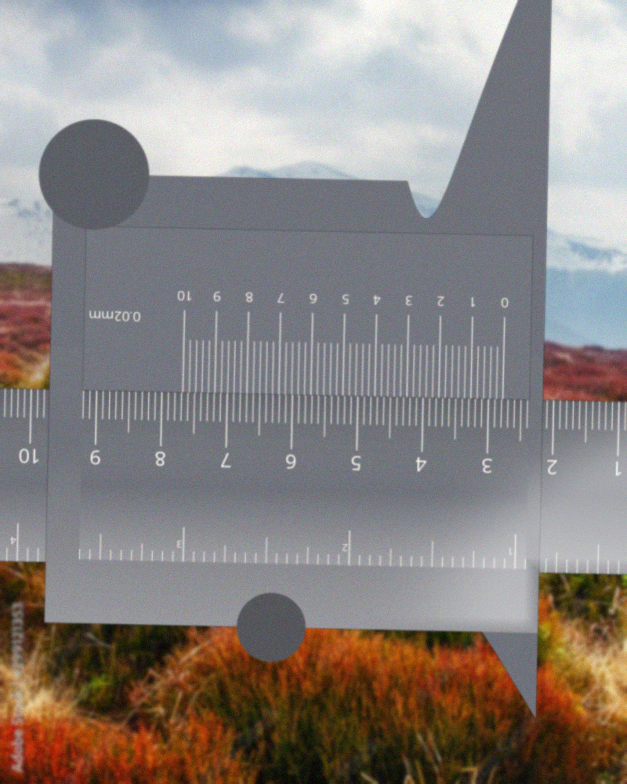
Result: 27.8 (mm)
